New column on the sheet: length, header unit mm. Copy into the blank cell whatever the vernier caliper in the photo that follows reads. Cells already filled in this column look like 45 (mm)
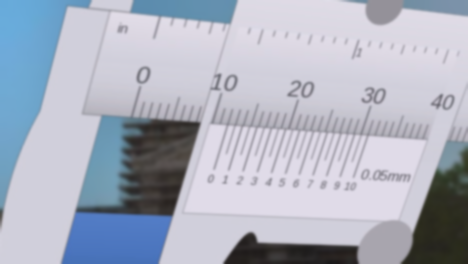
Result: 12.0 (mm)
